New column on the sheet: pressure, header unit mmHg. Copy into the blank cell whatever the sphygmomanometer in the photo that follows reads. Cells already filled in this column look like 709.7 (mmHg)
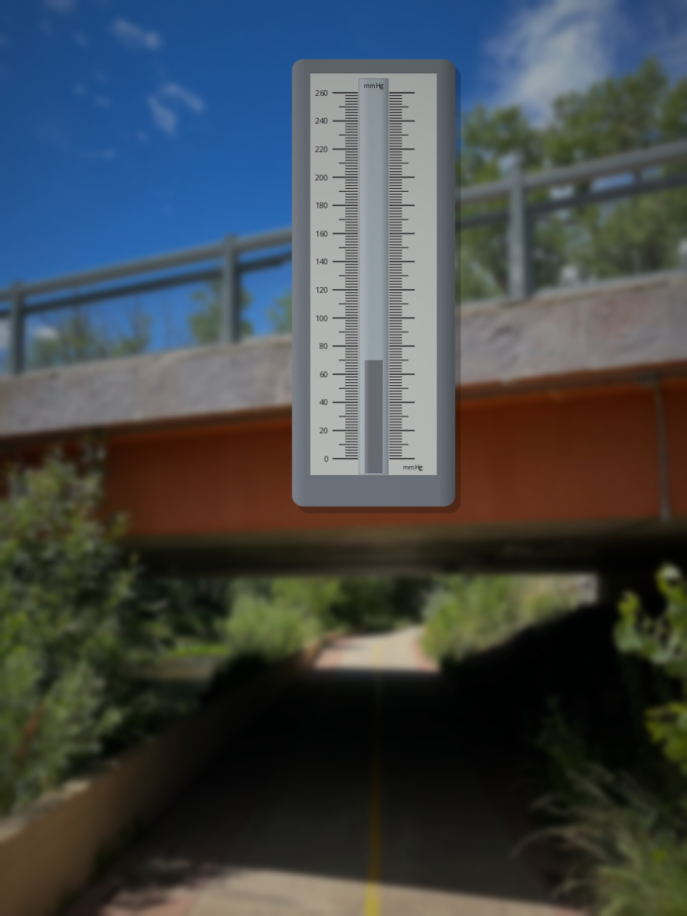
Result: 70 (mmHg)
